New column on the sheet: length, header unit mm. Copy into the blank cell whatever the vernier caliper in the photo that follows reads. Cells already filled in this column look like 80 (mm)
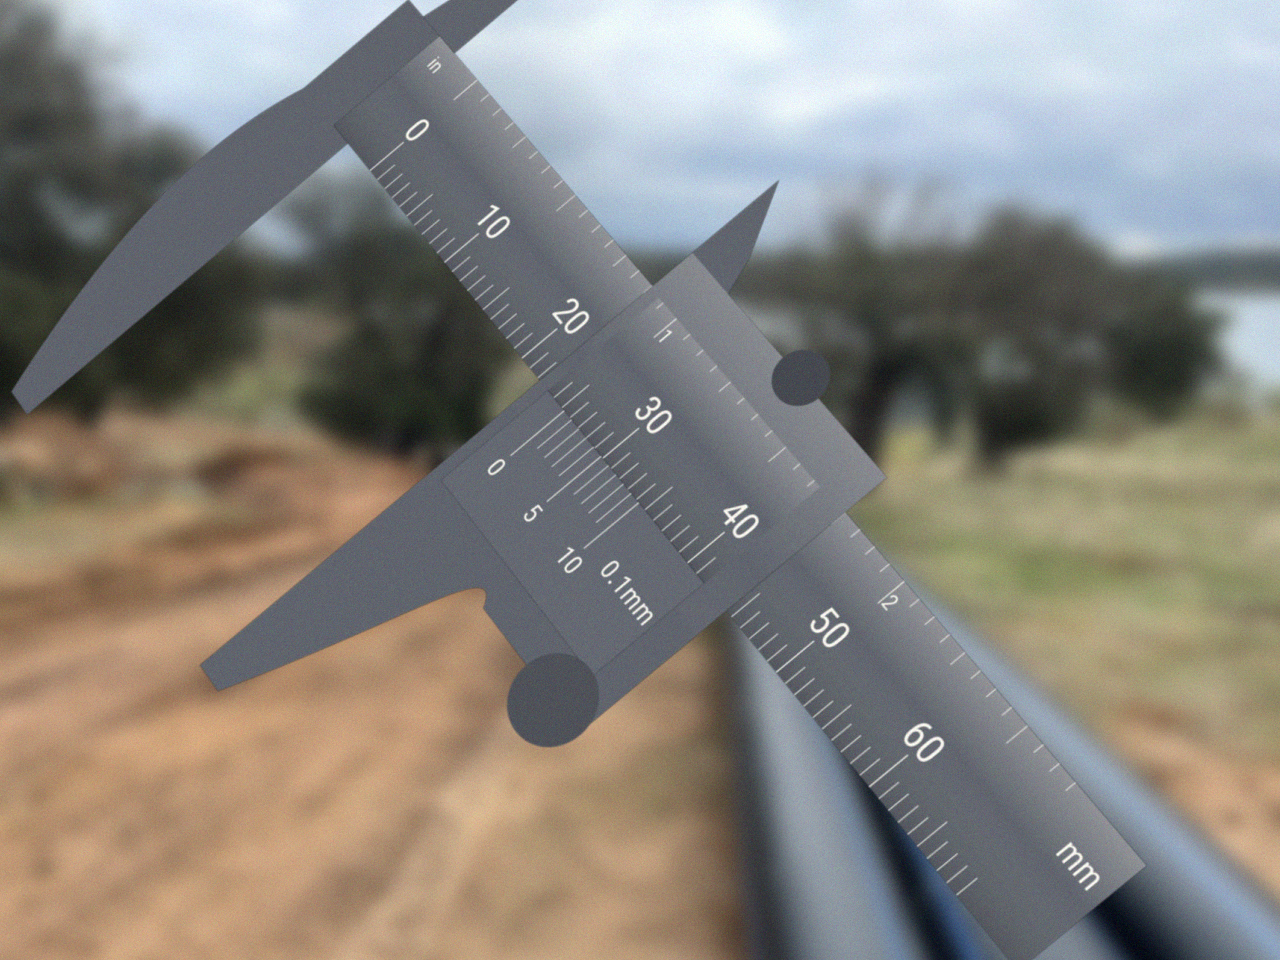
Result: 25.3 (mm)
